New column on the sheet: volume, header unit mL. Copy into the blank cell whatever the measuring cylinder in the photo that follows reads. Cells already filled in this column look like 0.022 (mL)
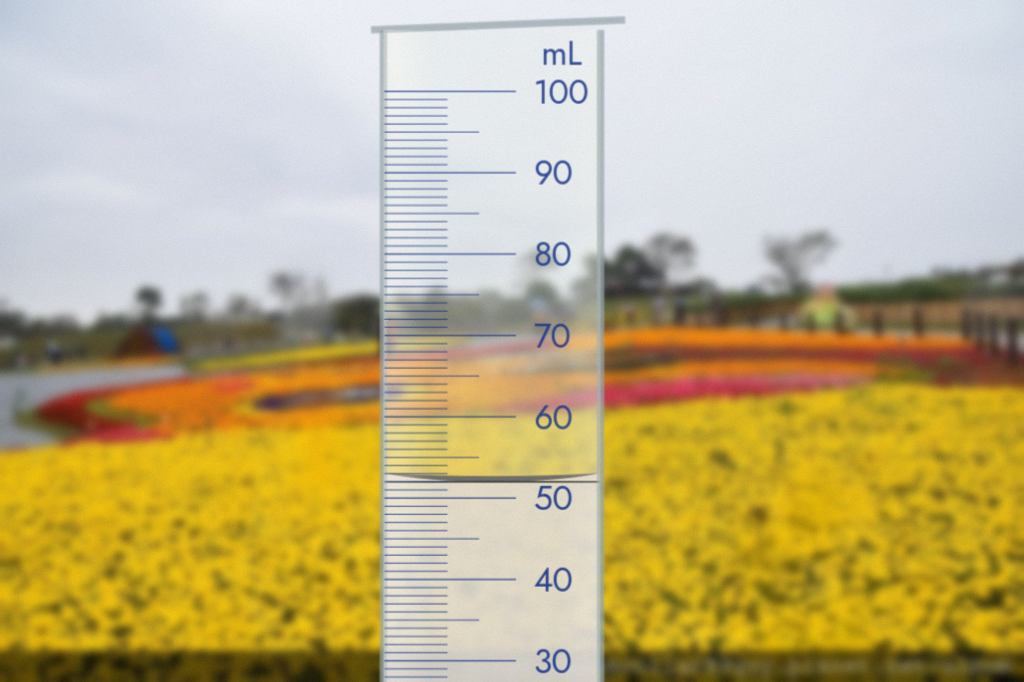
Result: 52 (mL)
